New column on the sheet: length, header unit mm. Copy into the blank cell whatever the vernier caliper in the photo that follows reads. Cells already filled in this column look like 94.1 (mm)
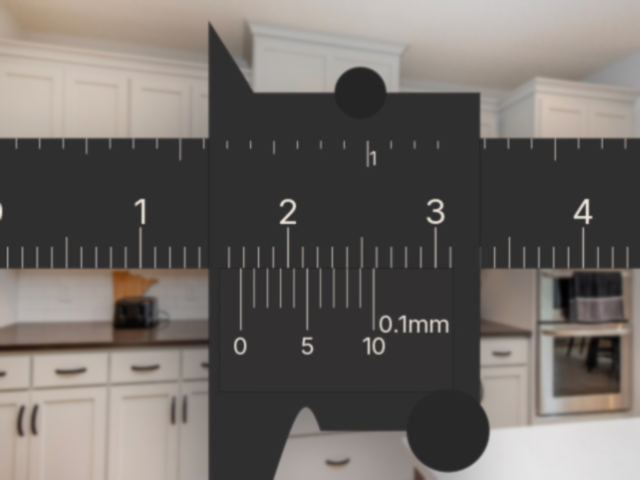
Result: 16.8 (mm)
